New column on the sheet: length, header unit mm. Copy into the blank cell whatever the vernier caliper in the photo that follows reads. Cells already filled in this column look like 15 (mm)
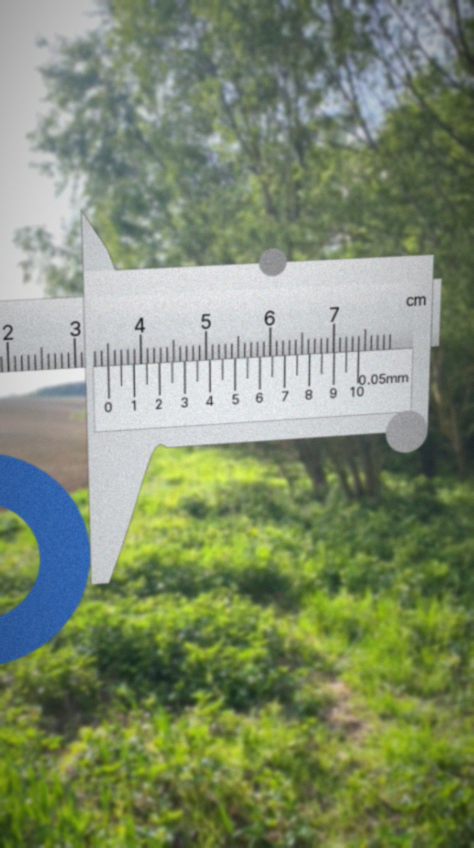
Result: 35.0 (mm)
